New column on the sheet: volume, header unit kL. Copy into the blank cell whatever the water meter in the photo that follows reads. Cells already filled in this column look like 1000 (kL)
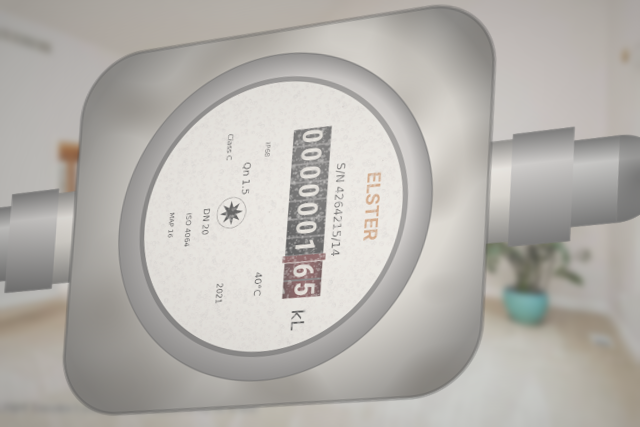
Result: 1.65 (kL)
